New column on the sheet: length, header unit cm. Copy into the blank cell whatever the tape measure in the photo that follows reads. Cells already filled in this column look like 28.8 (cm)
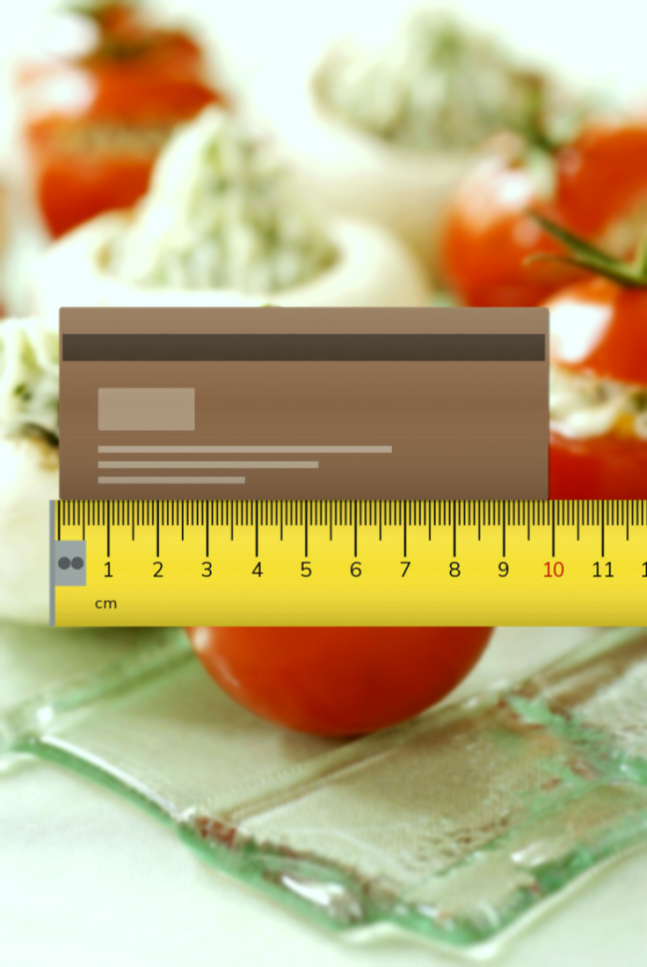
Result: 9.9 (cm)
